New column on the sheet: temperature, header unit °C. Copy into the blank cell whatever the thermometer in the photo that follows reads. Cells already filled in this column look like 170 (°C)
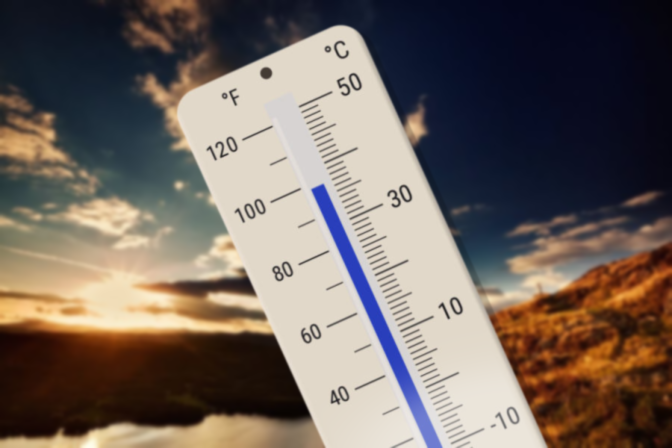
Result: 37 (°C)
